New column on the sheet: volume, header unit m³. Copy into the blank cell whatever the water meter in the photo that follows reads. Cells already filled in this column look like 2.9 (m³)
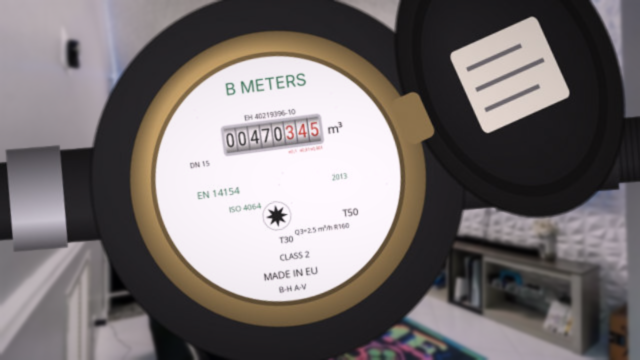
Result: 470.345 (m³)
